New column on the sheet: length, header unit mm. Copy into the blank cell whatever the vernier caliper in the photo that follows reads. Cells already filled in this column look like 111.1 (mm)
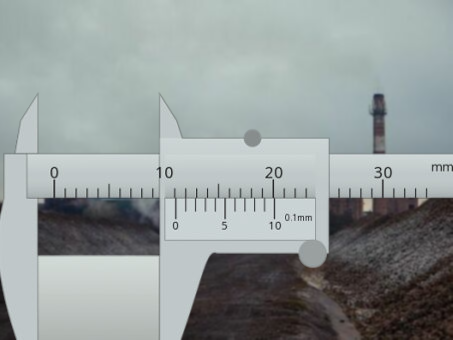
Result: 11.1 (mm)
